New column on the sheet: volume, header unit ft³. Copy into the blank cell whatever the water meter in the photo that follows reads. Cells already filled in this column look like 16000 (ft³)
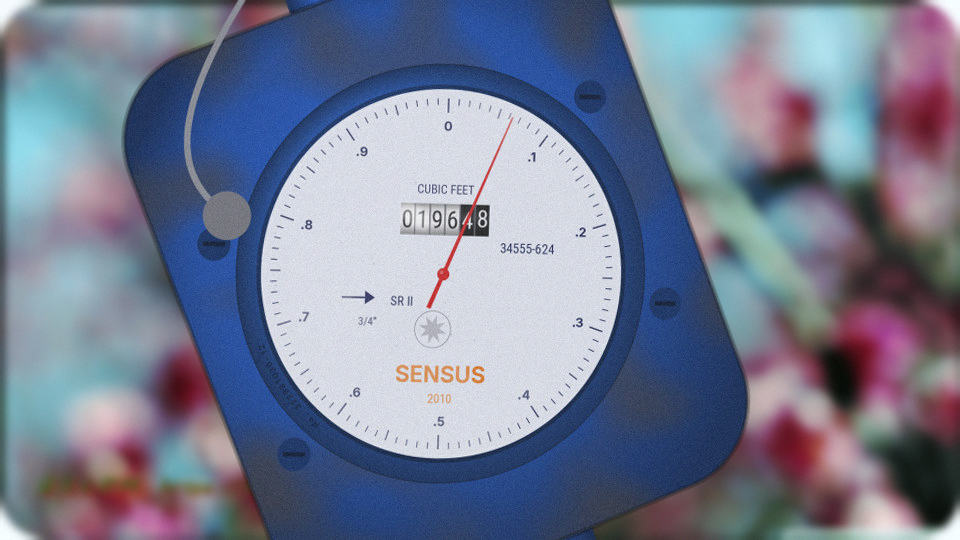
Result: 19648.06 (ft³)
